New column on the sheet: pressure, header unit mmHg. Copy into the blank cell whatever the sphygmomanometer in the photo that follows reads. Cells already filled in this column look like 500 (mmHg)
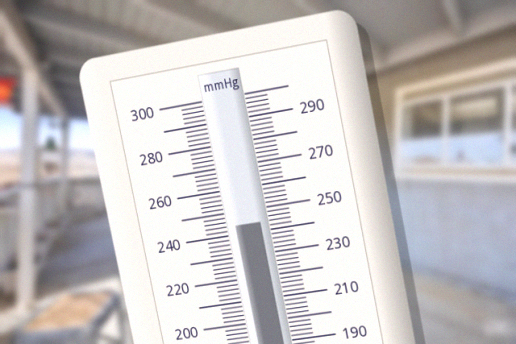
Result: 244 (mmHg)
